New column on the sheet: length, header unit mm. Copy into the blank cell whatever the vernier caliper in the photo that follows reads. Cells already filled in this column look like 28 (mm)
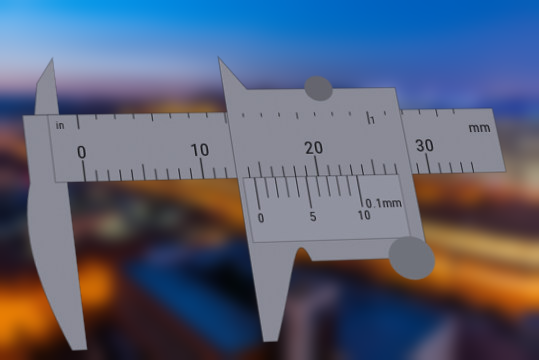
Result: 14.4 (mm)
